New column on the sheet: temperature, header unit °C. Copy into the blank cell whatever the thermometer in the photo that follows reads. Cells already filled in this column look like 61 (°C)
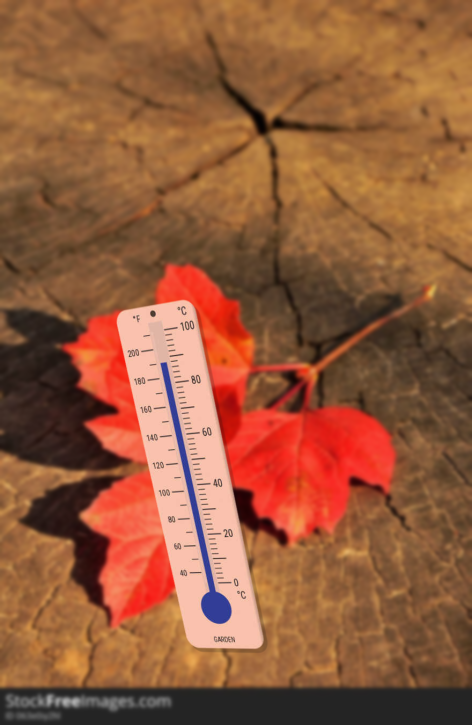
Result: 88 (°C)
